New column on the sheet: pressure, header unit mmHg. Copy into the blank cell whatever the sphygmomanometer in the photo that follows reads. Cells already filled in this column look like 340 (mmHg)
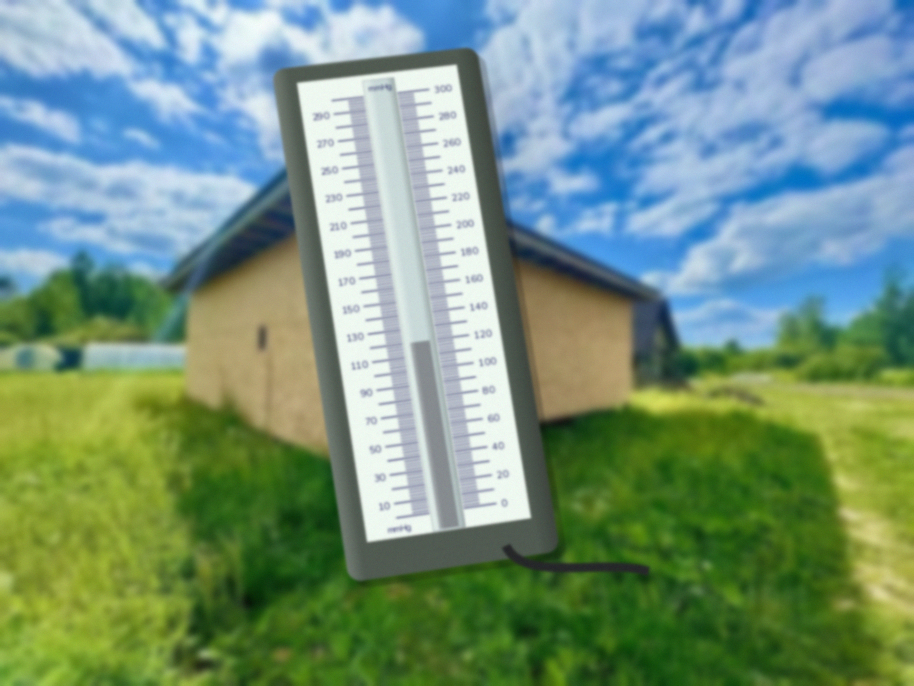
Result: 120 (mmHg)
